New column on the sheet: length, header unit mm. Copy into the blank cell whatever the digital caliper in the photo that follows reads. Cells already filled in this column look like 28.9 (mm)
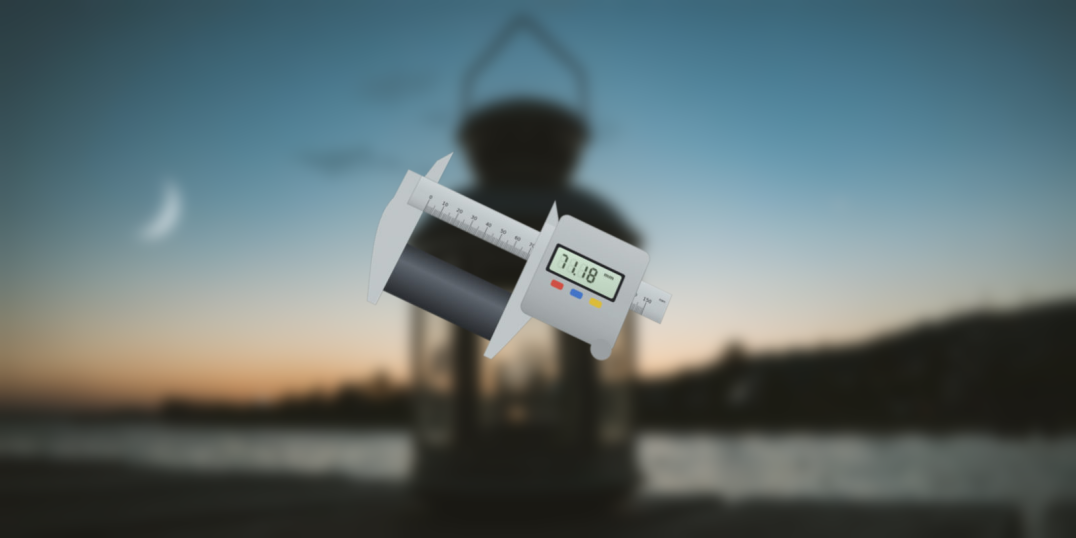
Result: 71.18 (mm)
